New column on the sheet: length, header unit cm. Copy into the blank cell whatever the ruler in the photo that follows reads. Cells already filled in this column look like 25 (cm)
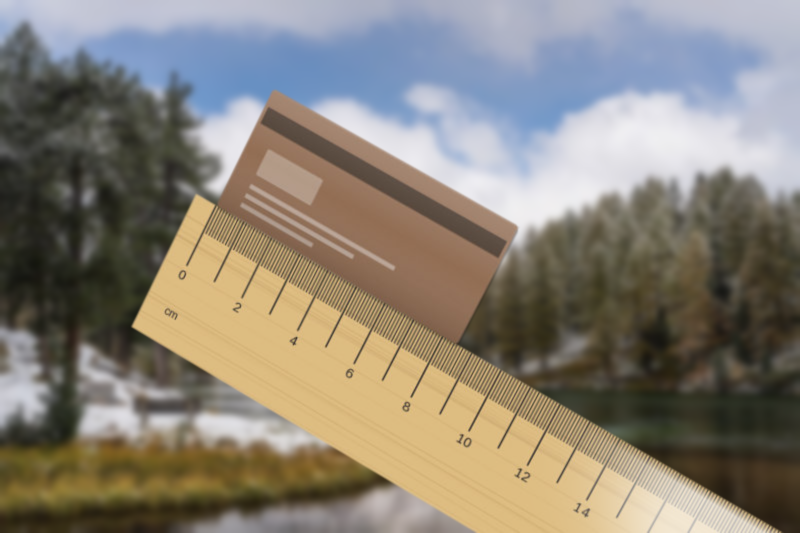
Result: 8.5 (cm)
